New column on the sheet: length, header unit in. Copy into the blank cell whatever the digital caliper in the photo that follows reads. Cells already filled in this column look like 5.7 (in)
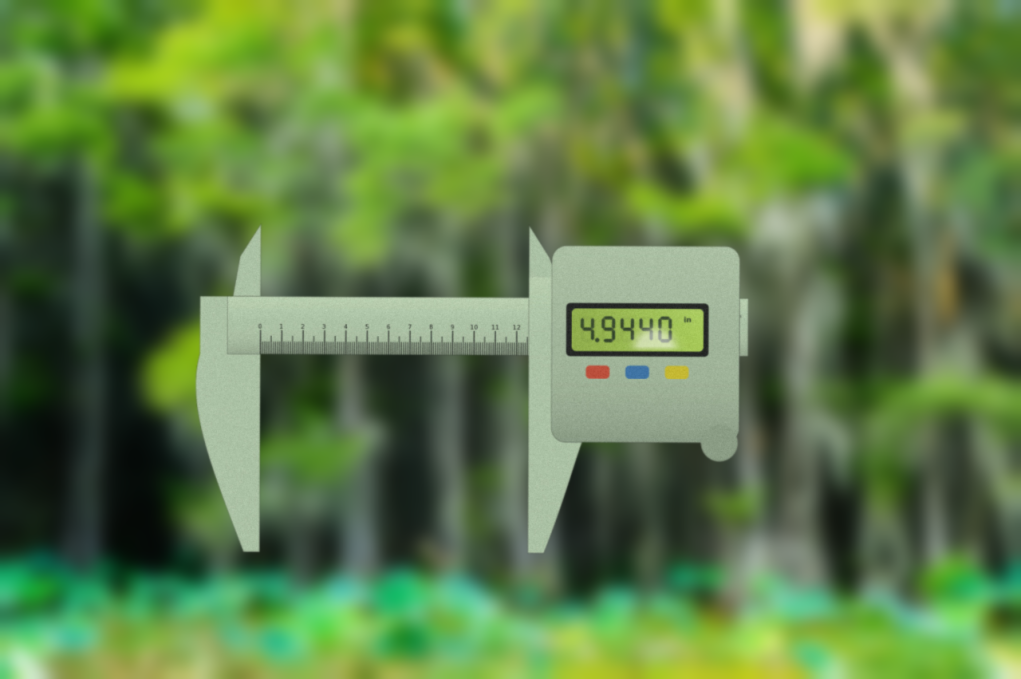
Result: 4.9440 (in)
